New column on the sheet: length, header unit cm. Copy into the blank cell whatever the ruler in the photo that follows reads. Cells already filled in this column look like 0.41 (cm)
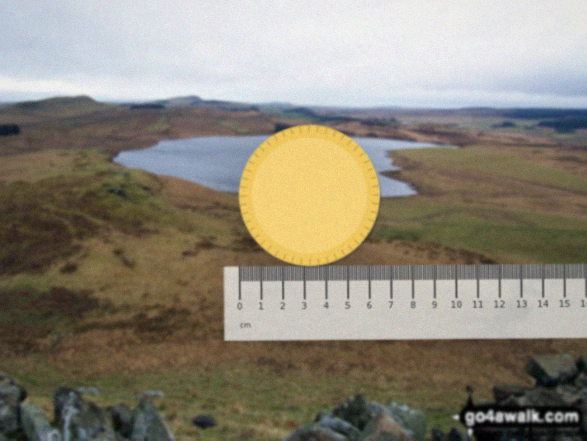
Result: 6.5 (cm)
